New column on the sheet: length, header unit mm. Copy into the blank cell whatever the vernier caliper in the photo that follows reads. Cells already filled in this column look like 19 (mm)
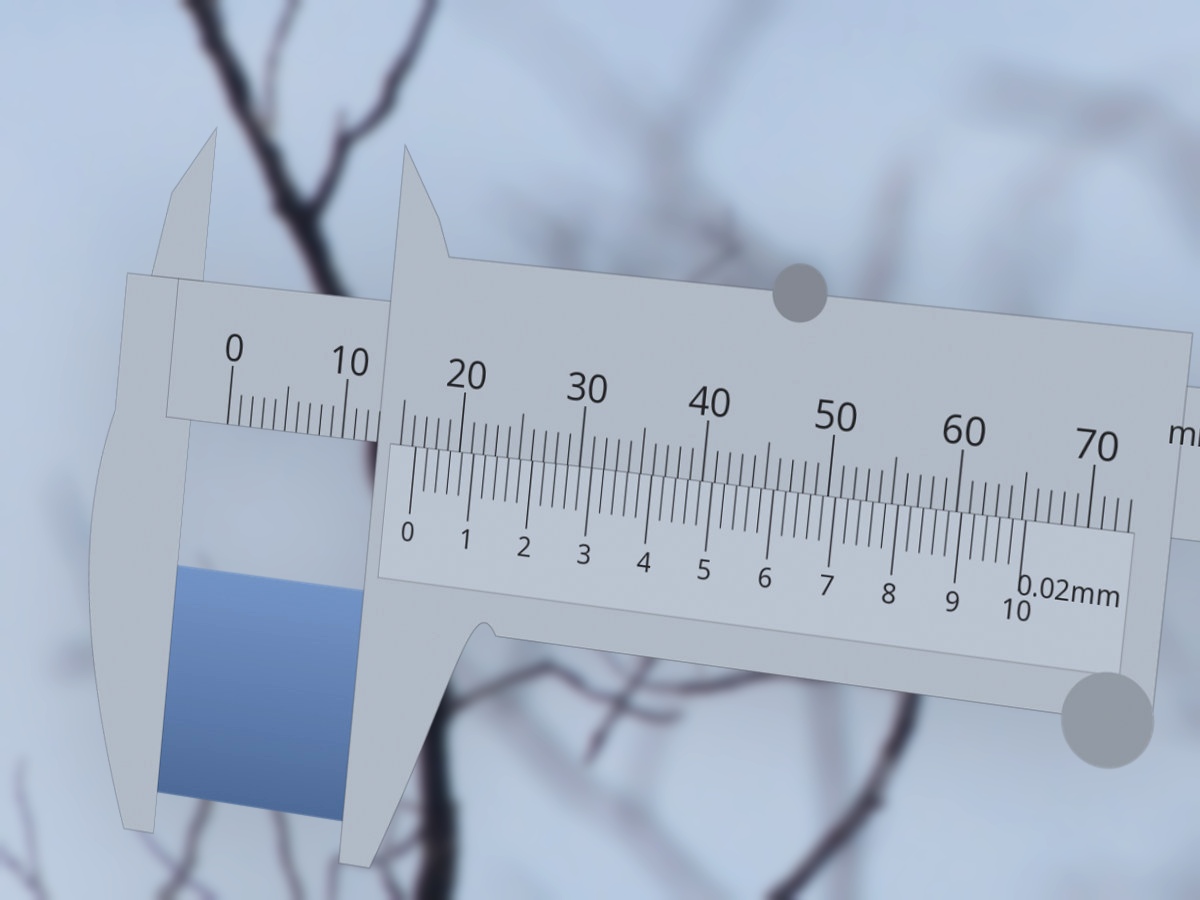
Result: 16.3 (mm)
